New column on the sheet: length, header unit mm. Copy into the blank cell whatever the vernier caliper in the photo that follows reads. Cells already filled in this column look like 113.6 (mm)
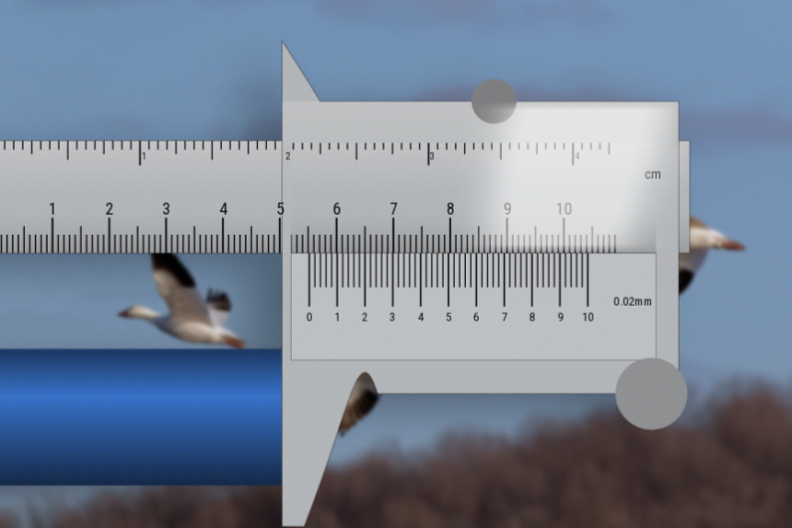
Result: 55.2 (mm)
